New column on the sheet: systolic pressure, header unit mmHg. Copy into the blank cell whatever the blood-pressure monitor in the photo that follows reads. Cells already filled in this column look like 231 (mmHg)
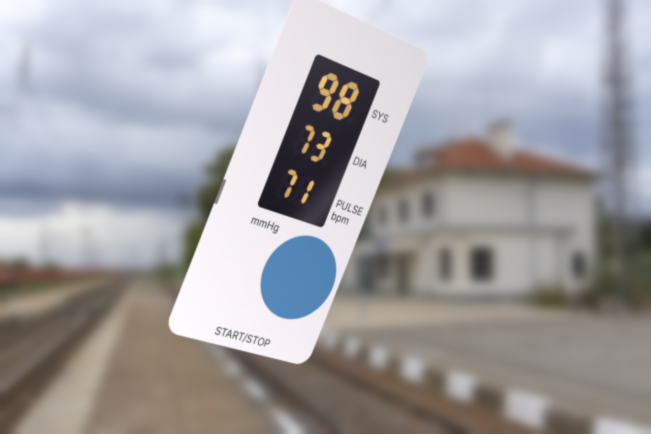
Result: 98 (mmHg)
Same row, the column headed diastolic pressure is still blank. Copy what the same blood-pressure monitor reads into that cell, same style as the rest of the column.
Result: 73 (mmHg)
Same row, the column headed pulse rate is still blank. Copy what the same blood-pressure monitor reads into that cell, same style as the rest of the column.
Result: 71 (bpm)
